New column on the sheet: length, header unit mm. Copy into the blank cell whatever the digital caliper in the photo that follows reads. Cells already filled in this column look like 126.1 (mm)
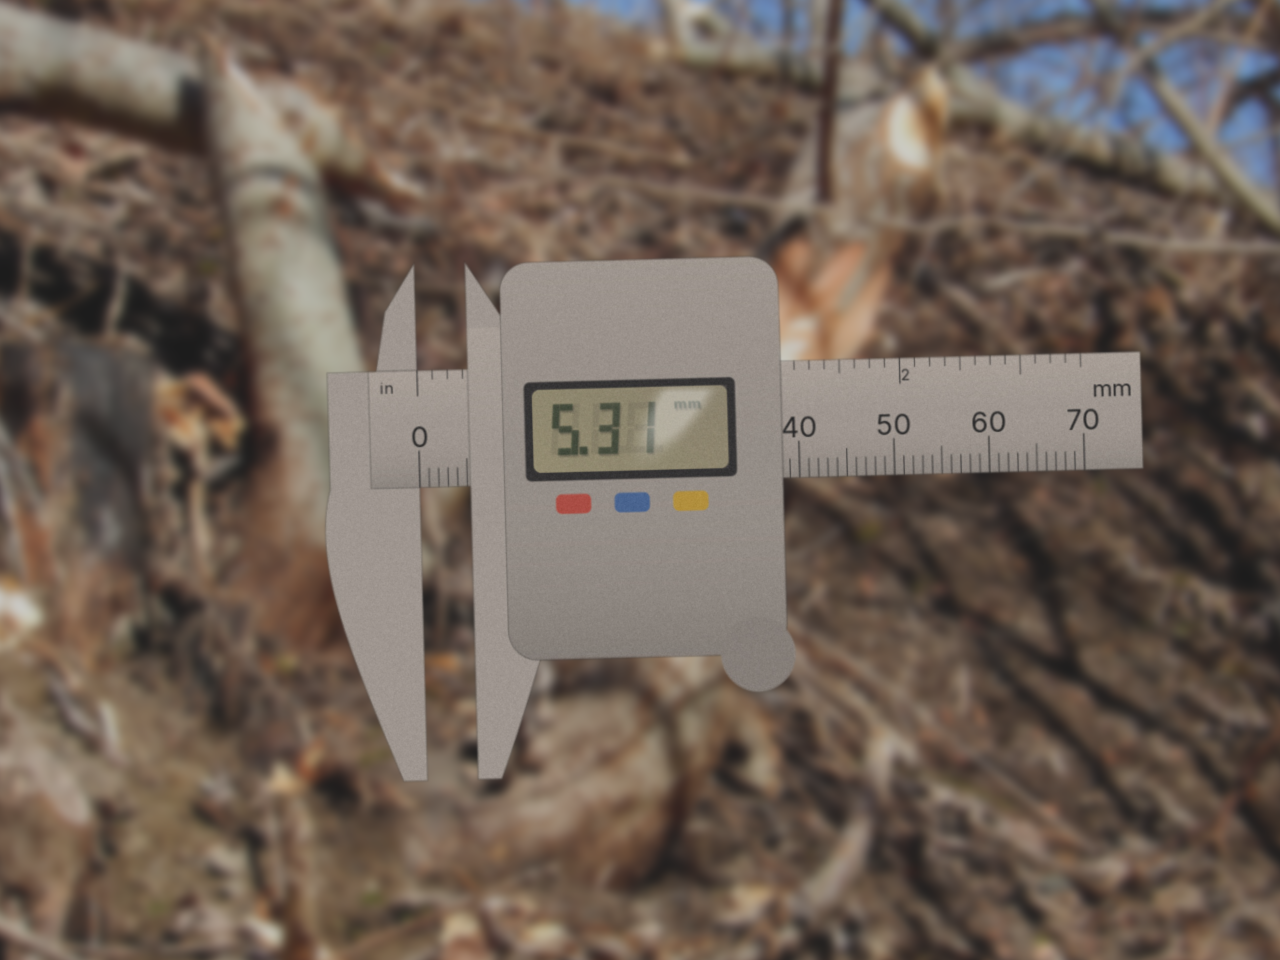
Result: 5.31 (mm)
